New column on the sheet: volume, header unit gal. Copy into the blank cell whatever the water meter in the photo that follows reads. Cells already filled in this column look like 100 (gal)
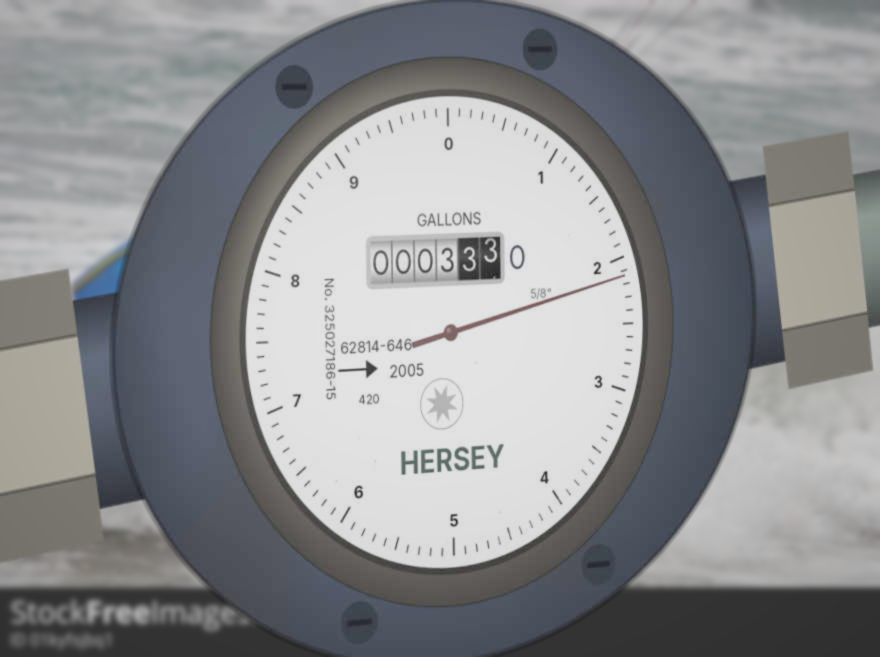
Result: 3332.1 (gal)
